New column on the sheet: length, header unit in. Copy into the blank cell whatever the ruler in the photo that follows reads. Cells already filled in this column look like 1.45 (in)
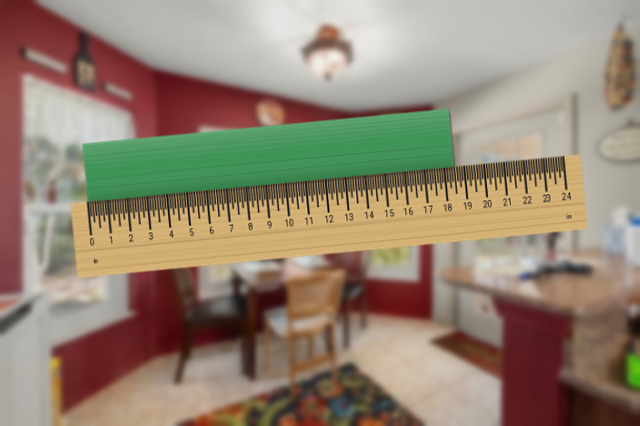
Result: 18.5 (in)
